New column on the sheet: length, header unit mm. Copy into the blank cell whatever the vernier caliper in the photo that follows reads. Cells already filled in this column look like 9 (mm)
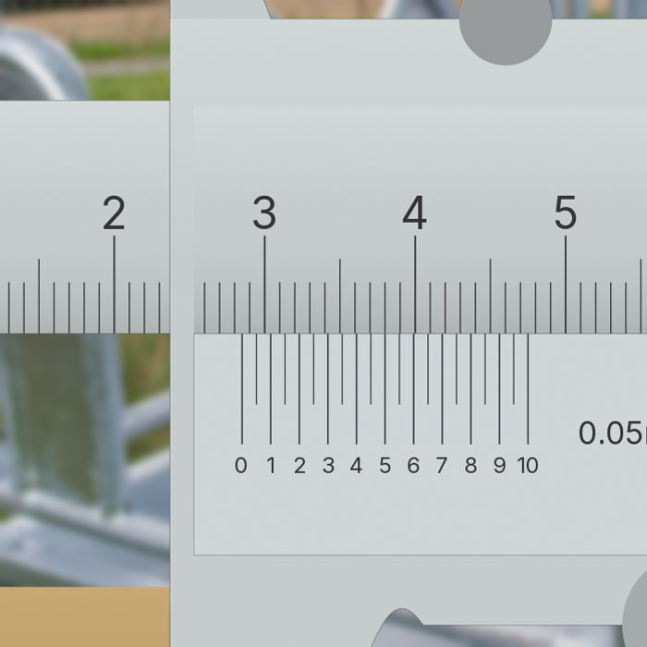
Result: 28.5 (mm)
